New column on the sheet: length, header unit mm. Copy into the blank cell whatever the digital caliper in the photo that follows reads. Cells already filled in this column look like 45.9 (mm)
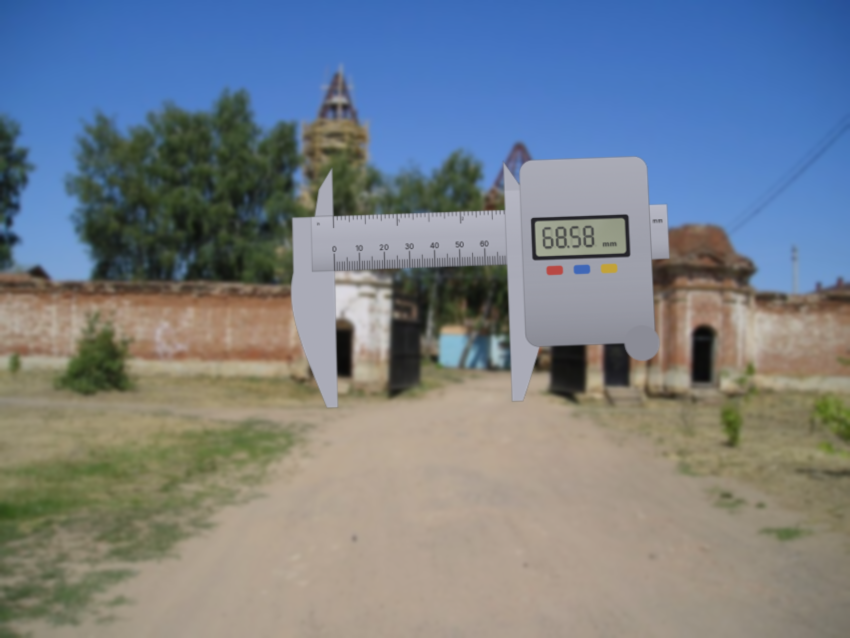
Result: 68.58 (mm)
